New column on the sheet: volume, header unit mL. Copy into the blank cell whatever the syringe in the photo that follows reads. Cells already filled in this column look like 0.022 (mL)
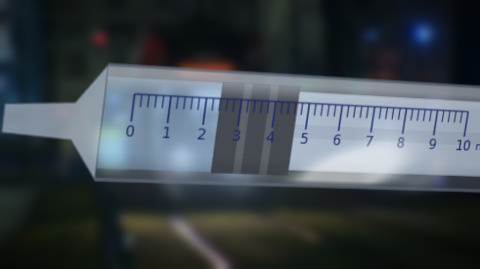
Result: 2.4 (mL)
